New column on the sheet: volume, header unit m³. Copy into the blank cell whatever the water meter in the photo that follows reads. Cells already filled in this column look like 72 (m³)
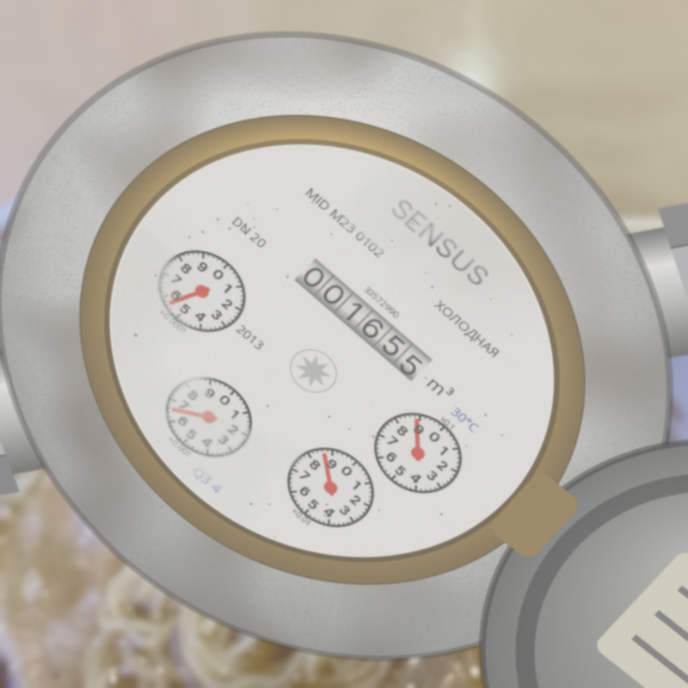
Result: 1654.8865 (m³)
